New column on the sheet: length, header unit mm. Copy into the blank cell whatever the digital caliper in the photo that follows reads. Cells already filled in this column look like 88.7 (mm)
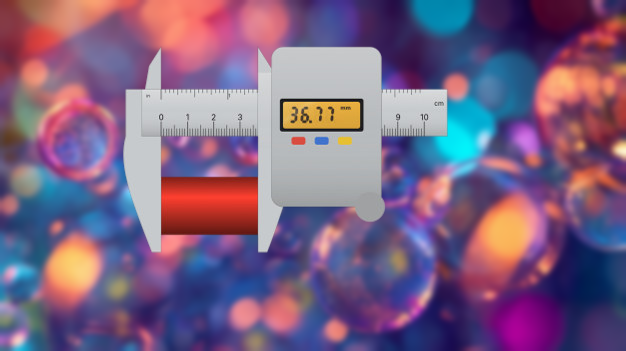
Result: 36.77 (mm)
